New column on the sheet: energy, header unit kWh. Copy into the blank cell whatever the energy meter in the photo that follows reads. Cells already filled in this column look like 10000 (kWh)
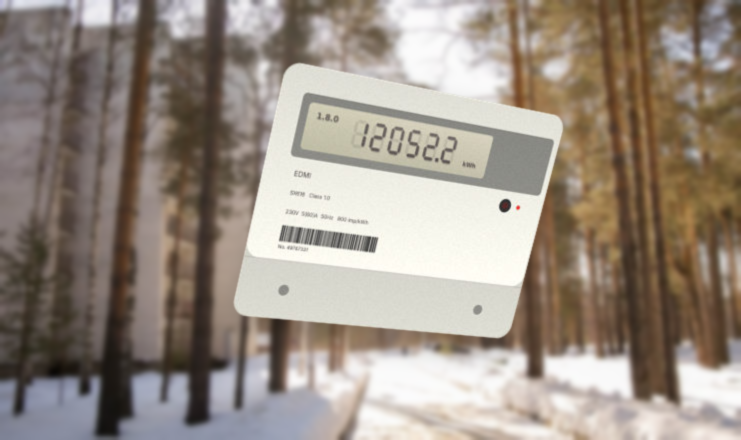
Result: 12052.2 (kWh)
